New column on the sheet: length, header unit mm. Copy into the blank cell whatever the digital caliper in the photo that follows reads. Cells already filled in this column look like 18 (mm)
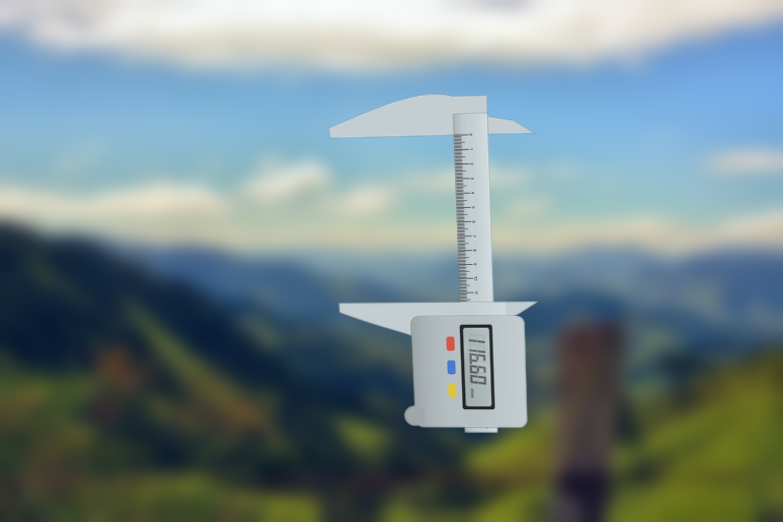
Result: 116.60 (mm)
